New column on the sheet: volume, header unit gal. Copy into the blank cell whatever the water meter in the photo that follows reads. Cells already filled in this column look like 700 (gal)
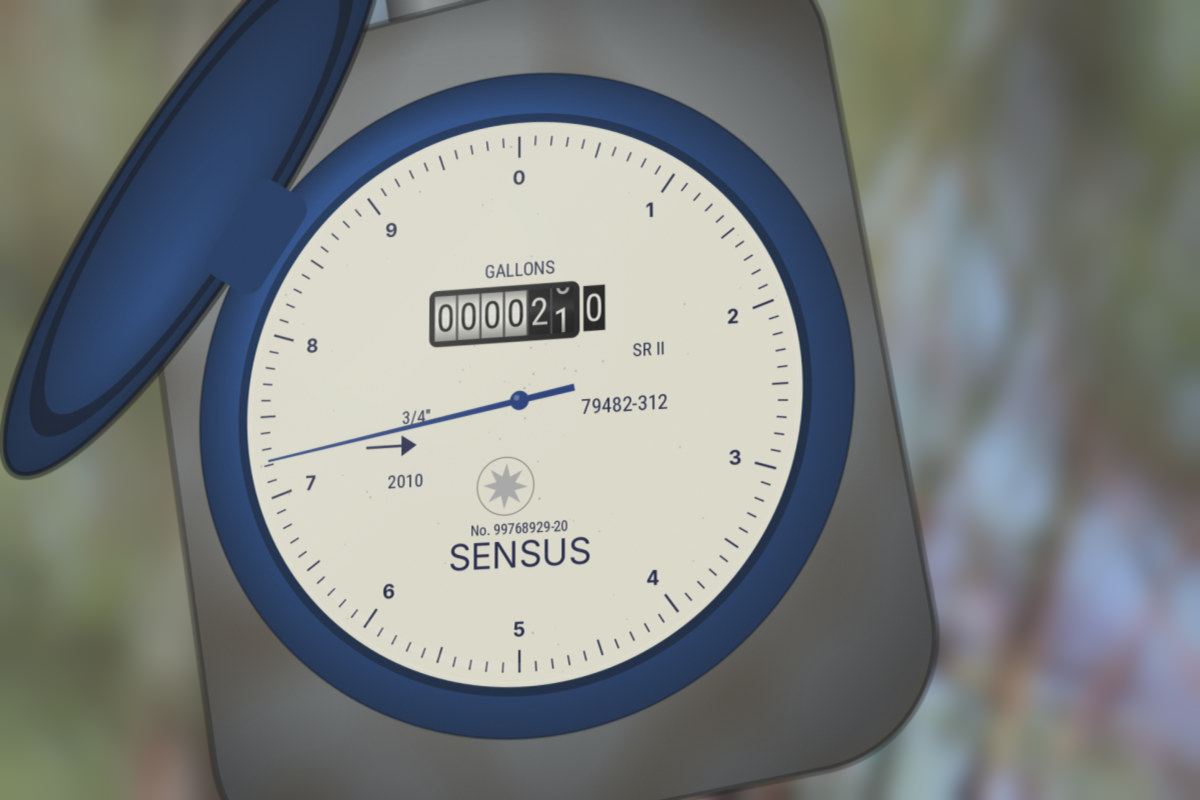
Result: 207.2 (gal)
